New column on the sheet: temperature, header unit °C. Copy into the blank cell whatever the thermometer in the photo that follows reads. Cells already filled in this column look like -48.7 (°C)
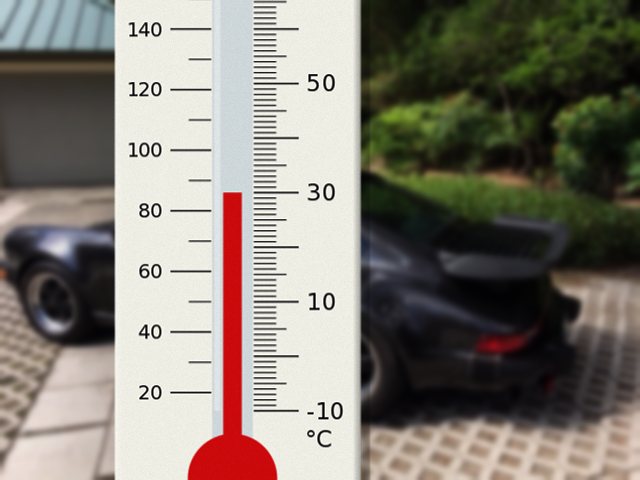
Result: 30 (°C)
